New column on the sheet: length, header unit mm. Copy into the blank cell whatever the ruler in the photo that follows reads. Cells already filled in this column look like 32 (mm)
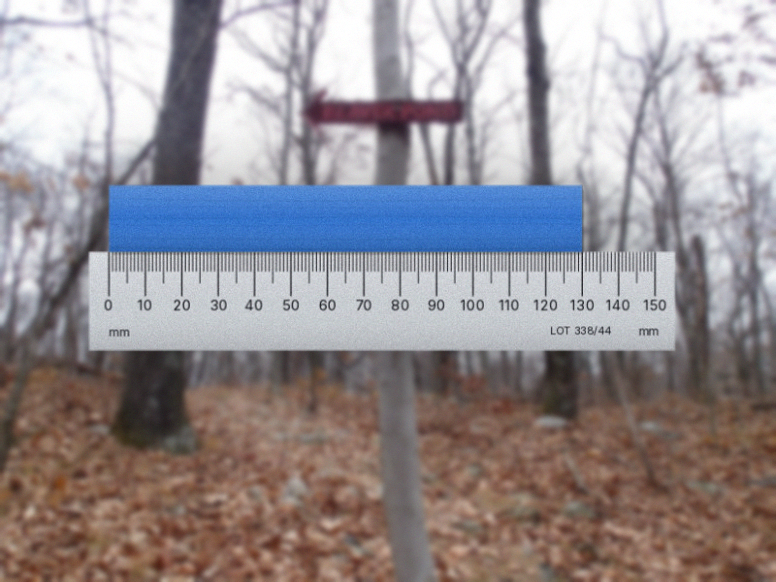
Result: 130 (mm)
